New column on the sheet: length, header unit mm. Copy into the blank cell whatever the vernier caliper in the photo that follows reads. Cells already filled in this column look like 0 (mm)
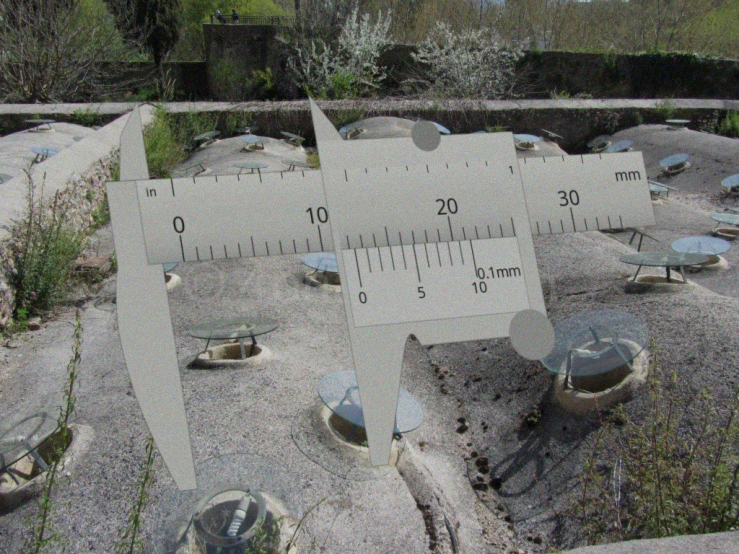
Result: 12.4 (mm)
